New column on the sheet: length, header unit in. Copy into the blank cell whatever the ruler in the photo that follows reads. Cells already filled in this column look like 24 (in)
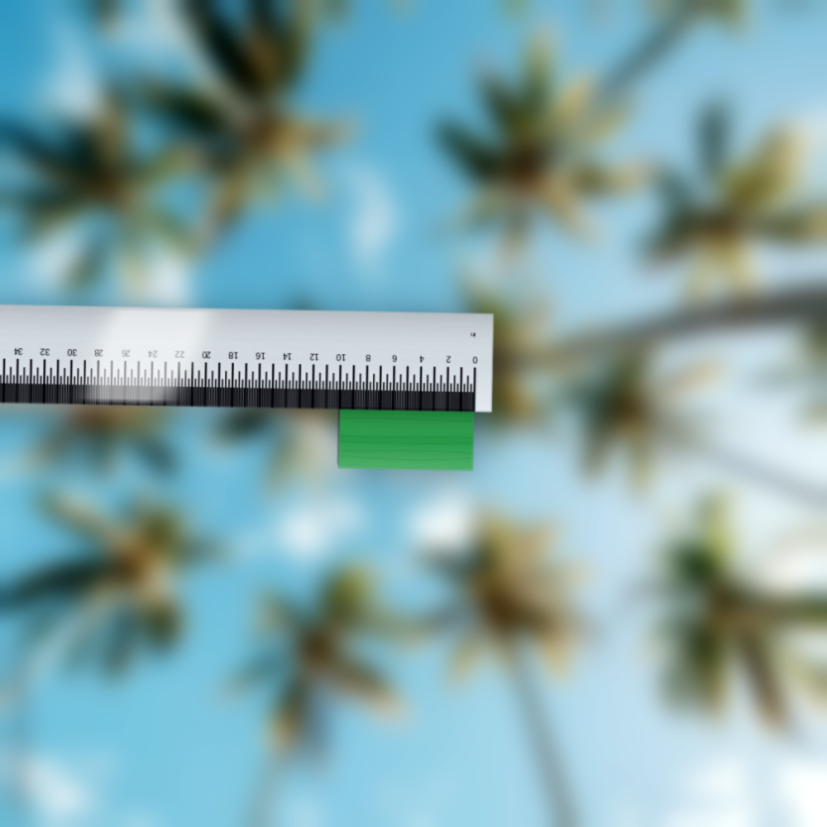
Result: 10 (in)
